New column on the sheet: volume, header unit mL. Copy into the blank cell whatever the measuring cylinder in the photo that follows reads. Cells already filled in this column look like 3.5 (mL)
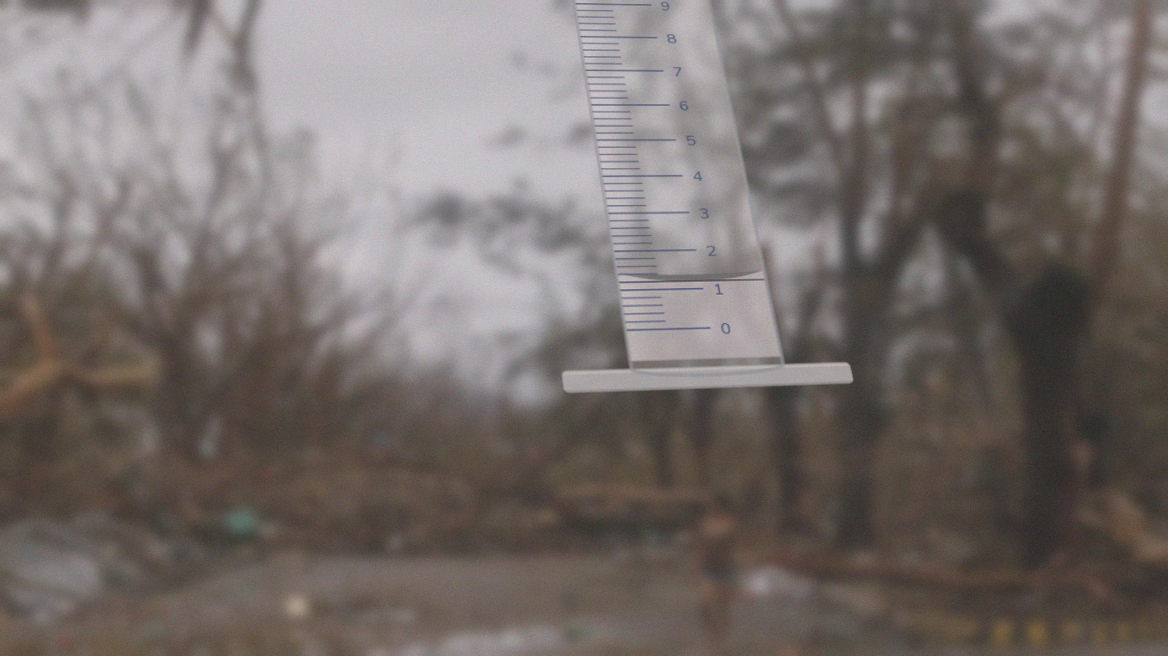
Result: 1.2 (mL)
